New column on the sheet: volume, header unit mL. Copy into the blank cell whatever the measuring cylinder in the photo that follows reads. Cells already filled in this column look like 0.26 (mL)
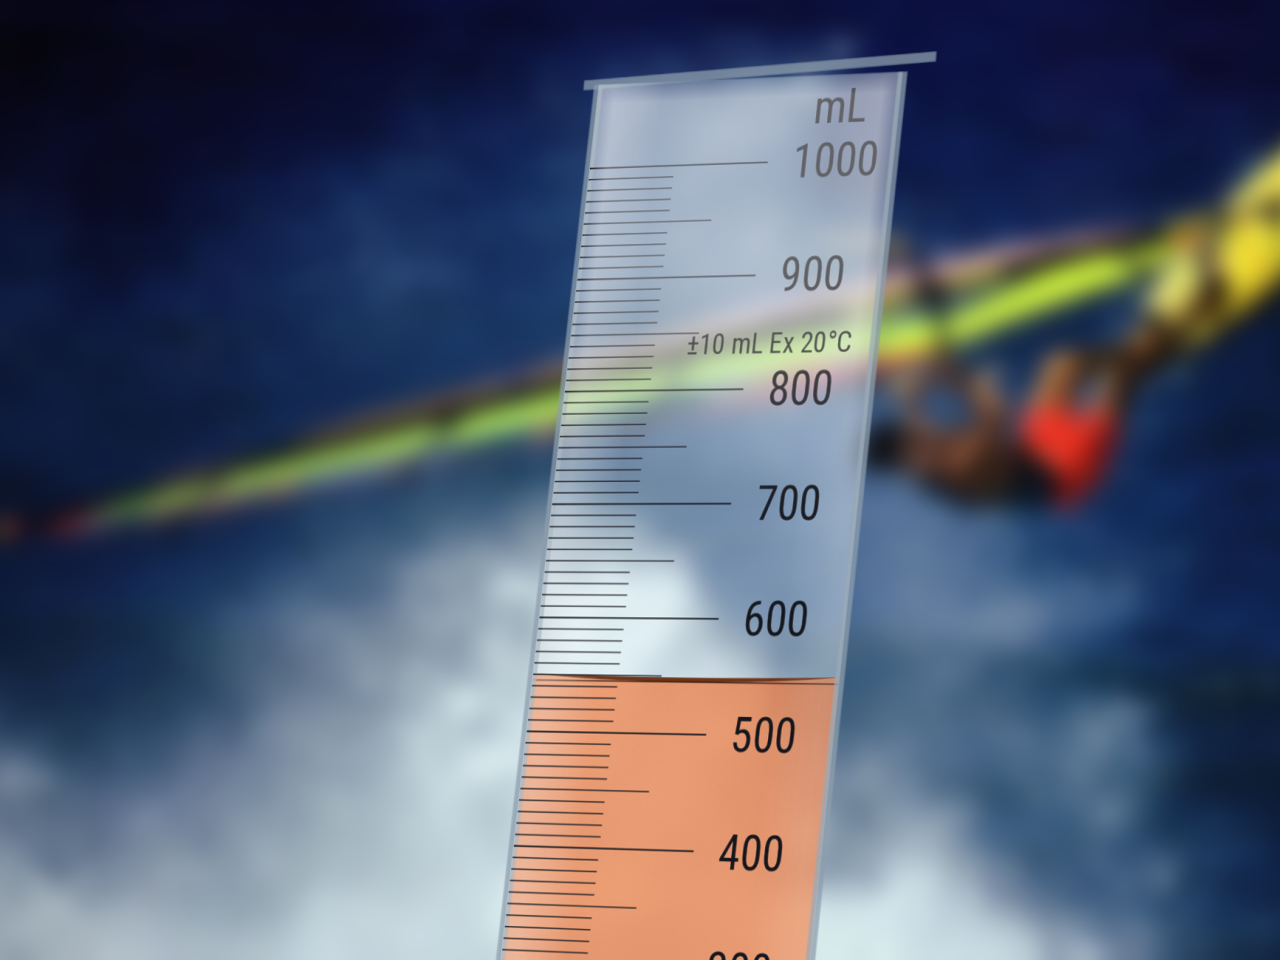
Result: 545 (mL)
